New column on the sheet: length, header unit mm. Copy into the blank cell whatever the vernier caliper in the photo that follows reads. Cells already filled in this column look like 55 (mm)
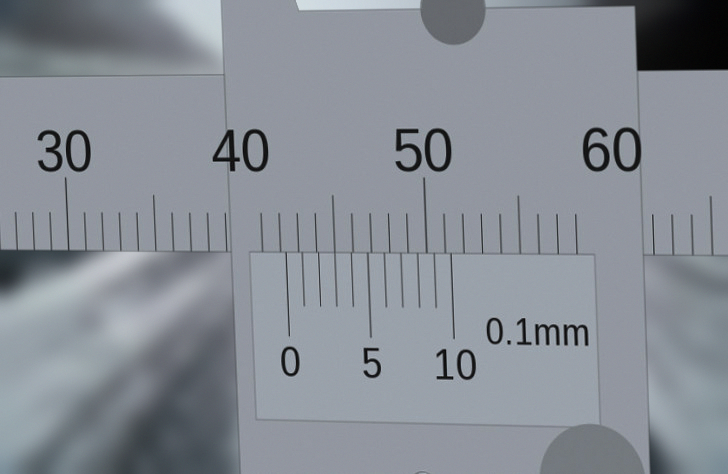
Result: 42.3 (mm)
